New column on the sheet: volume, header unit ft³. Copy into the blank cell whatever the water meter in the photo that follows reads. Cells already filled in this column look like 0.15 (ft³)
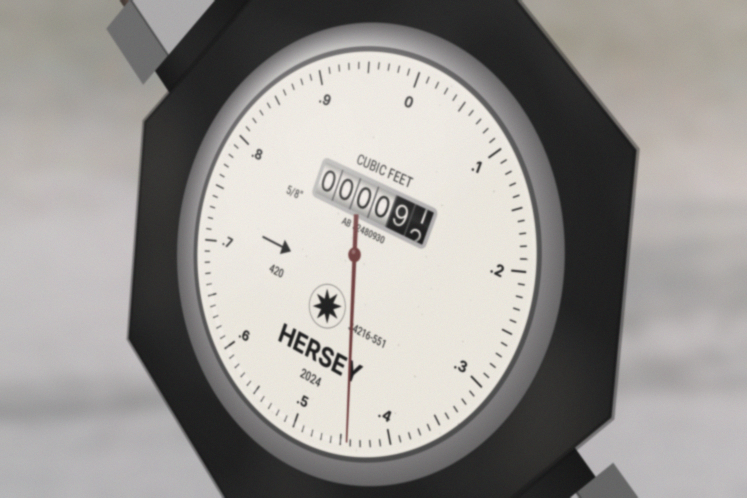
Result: 91.44 (ft³)
